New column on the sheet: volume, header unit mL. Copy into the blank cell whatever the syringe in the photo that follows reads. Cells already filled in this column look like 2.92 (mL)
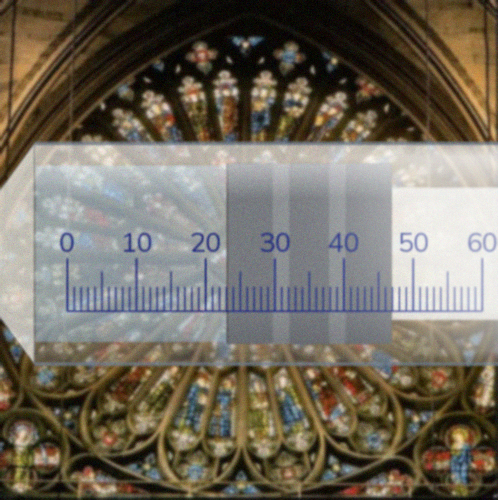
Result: 23 (mL)
